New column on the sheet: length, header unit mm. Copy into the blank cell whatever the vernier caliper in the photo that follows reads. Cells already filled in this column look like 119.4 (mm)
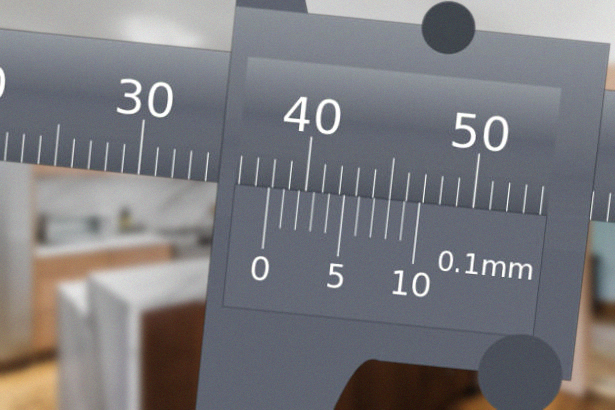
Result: 37.8 (mm)
